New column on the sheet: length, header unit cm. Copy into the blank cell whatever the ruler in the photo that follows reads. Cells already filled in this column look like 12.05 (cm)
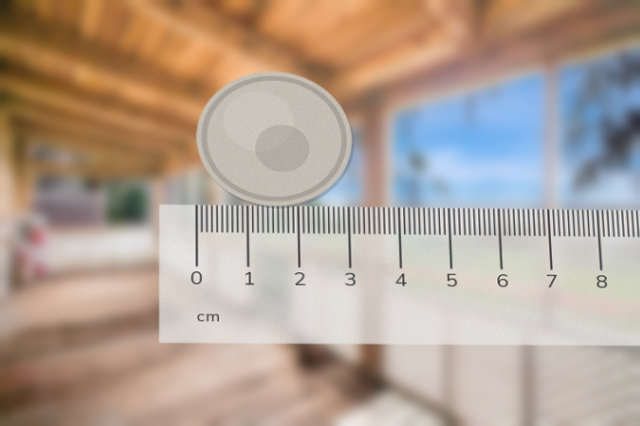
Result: 3.1 (cm)
